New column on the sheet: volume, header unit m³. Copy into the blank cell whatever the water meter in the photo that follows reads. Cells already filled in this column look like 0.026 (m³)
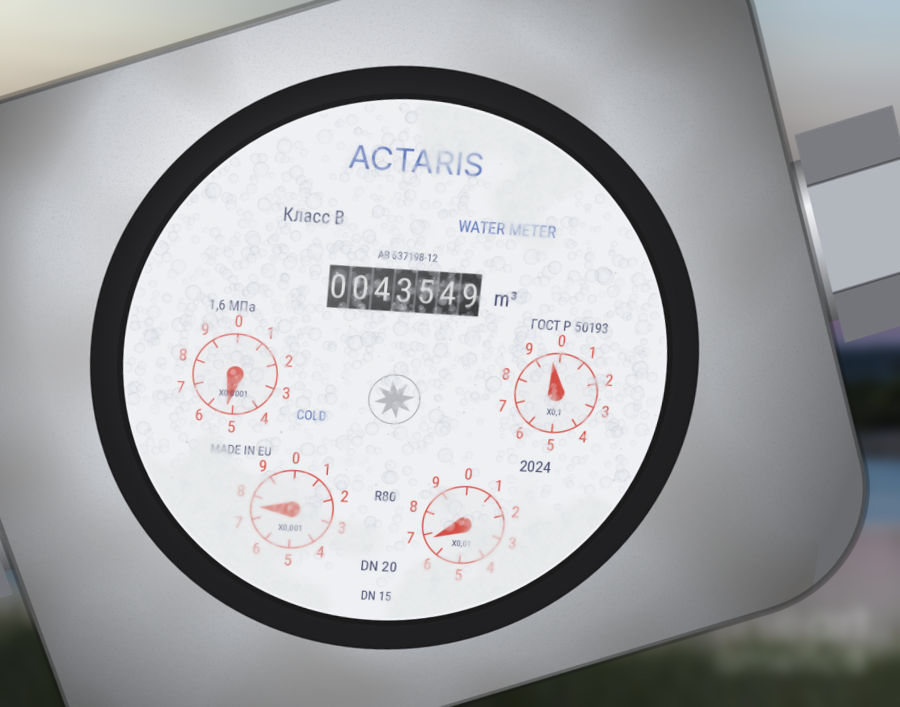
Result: 43548.9675 (m³)
